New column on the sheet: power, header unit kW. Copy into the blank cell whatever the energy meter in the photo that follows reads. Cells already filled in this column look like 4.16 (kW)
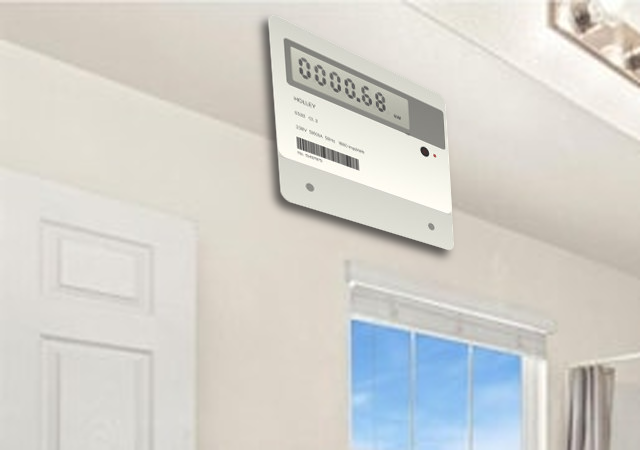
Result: 0.68 (kW)
